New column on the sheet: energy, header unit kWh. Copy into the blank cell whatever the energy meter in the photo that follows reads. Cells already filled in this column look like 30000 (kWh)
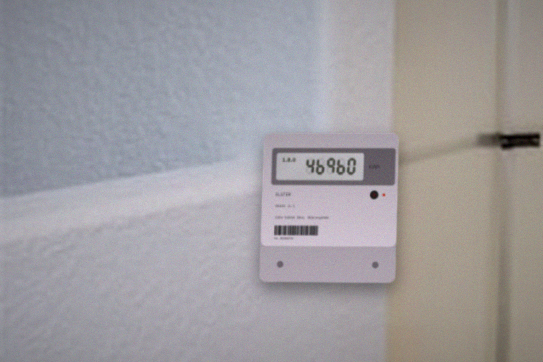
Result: 46960 (kWh)
